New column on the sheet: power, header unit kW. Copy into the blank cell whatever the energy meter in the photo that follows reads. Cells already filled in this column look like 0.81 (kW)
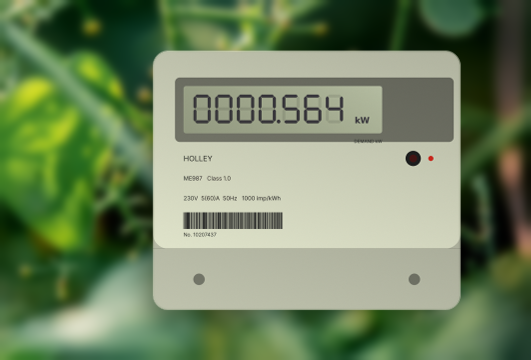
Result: 0.564 (kW)
